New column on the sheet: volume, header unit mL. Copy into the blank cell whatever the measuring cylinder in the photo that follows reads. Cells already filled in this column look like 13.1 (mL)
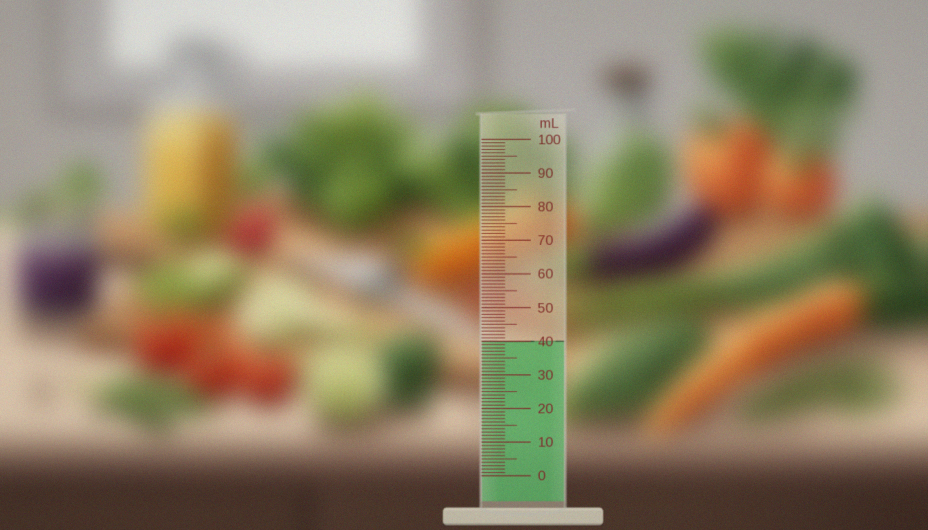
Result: 40 (mL)
